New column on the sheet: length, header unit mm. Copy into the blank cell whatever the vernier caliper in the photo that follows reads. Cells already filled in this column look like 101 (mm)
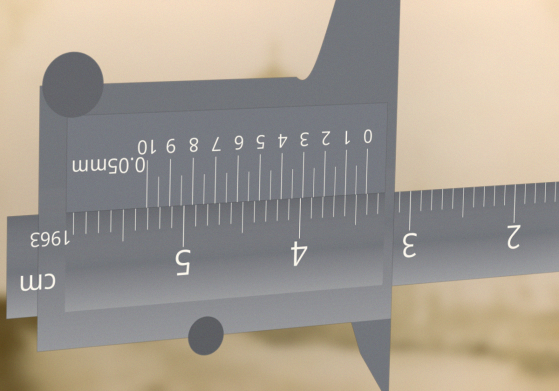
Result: 34.1 (mm)
